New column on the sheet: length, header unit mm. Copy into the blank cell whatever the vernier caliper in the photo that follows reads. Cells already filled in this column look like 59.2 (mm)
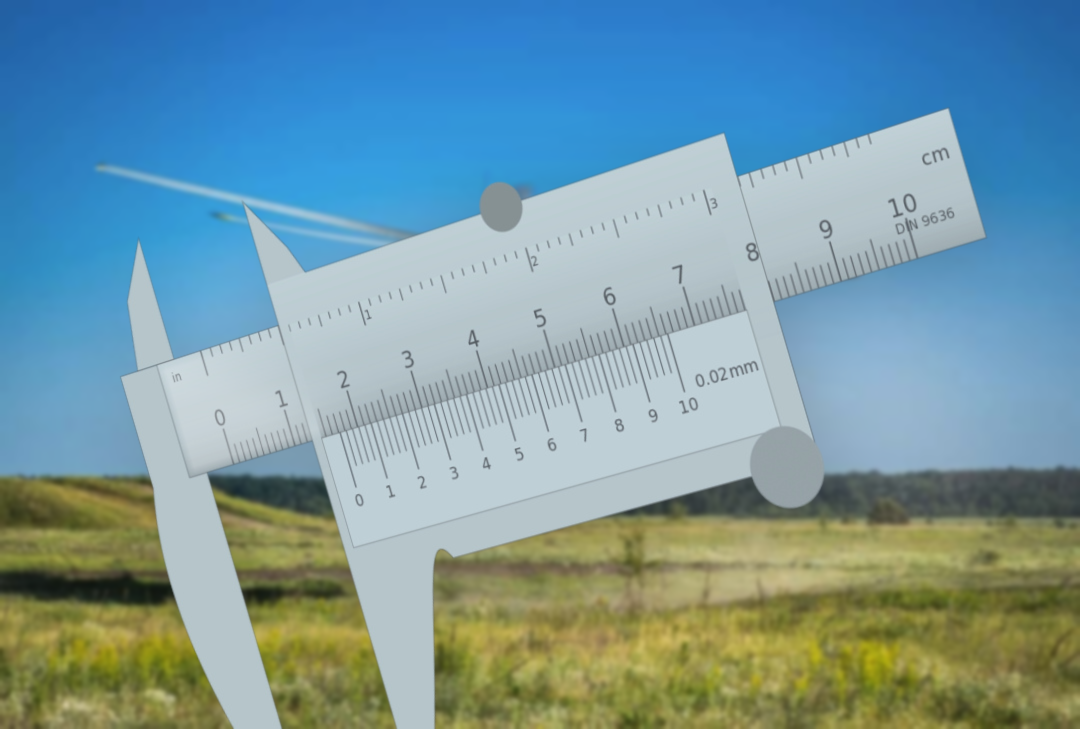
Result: 17.2 (mm)
